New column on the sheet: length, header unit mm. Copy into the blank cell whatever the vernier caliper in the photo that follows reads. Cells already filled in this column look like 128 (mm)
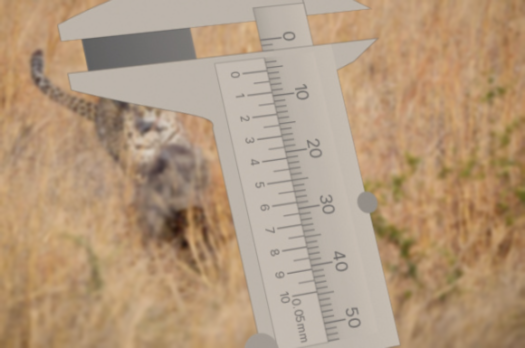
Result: 5.5 (mm)
